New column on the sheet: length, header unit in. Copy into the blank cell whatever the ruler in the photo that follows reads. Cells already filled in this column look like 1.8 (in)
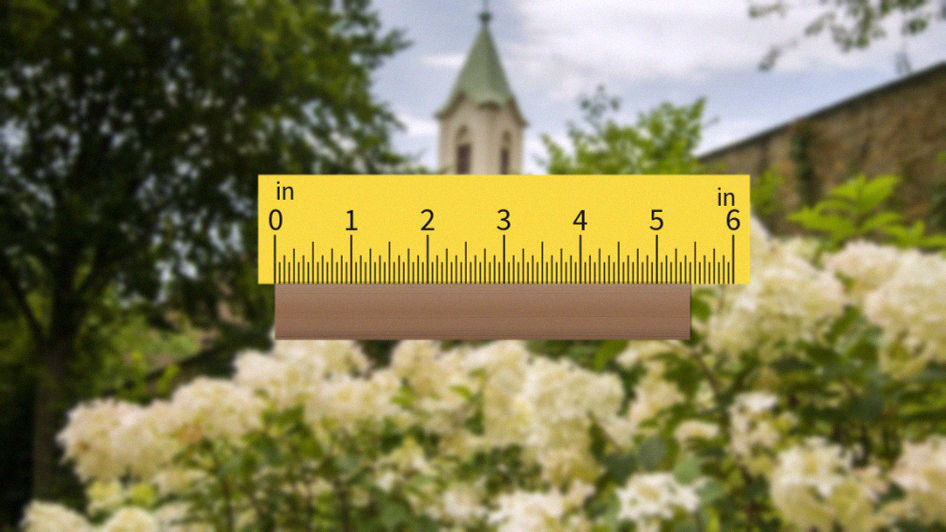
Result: 5.4375 (in)
